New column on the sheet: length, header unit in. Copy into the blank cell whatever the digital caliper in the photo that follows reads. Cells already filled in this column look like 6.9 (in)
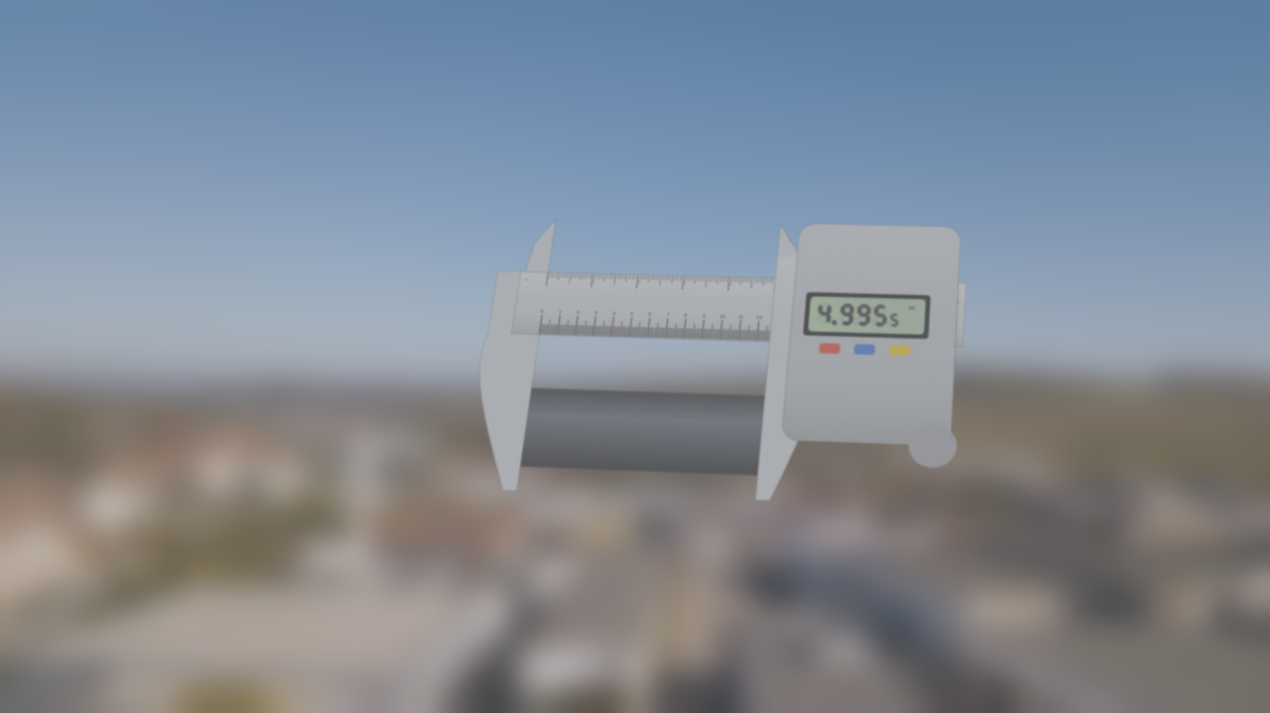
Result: 4.9955 (in)
